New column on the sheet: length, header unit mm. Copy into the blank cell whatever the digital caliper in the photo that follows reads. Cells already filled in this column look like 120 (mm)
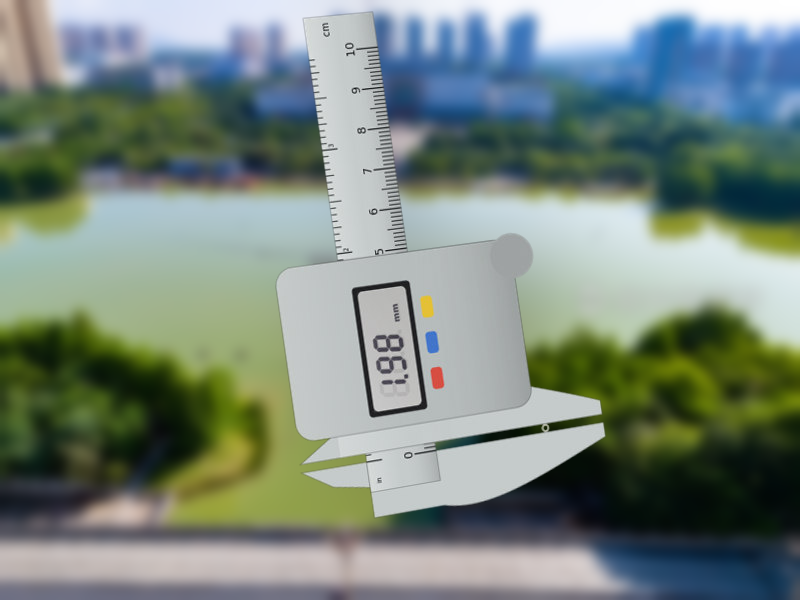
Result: 1.98 (mm)
